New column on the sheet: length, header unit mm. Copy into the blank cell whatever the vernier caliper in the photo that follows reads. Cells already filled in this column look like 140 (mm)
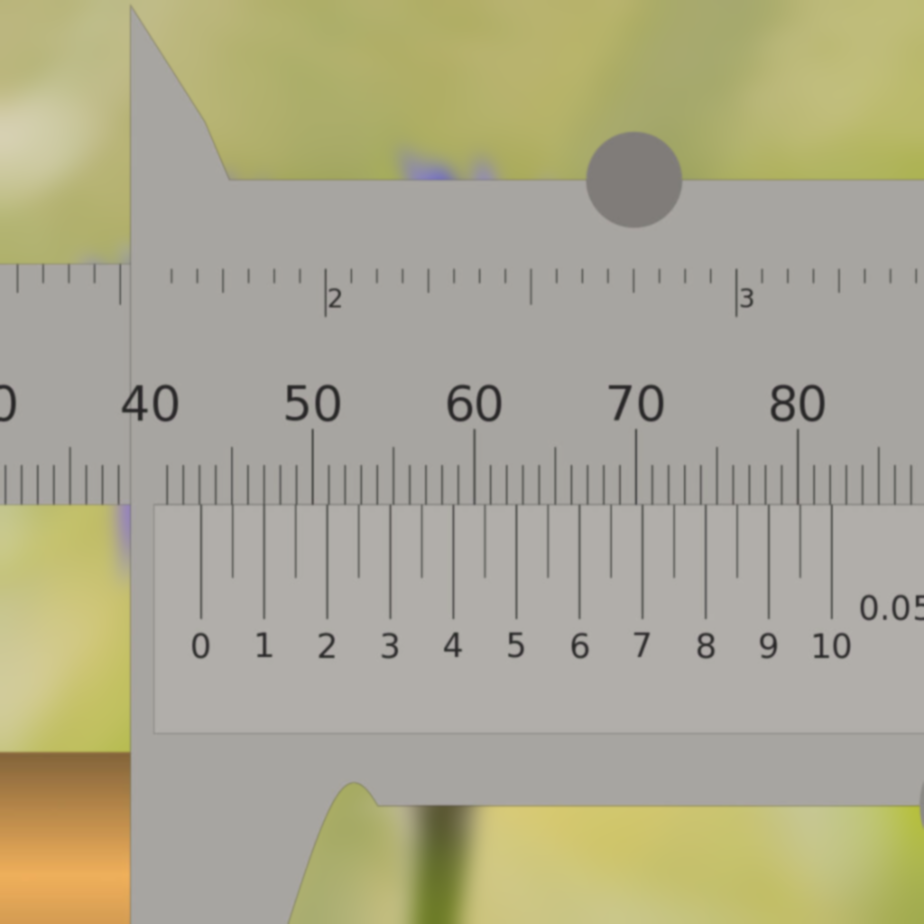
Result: 43.1 (mm)
